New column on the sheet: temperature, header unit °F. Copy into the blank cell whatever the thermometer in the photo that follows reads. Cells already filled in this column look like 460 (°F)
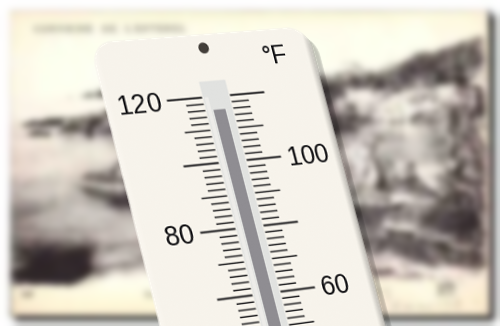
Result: 116 (°F)
